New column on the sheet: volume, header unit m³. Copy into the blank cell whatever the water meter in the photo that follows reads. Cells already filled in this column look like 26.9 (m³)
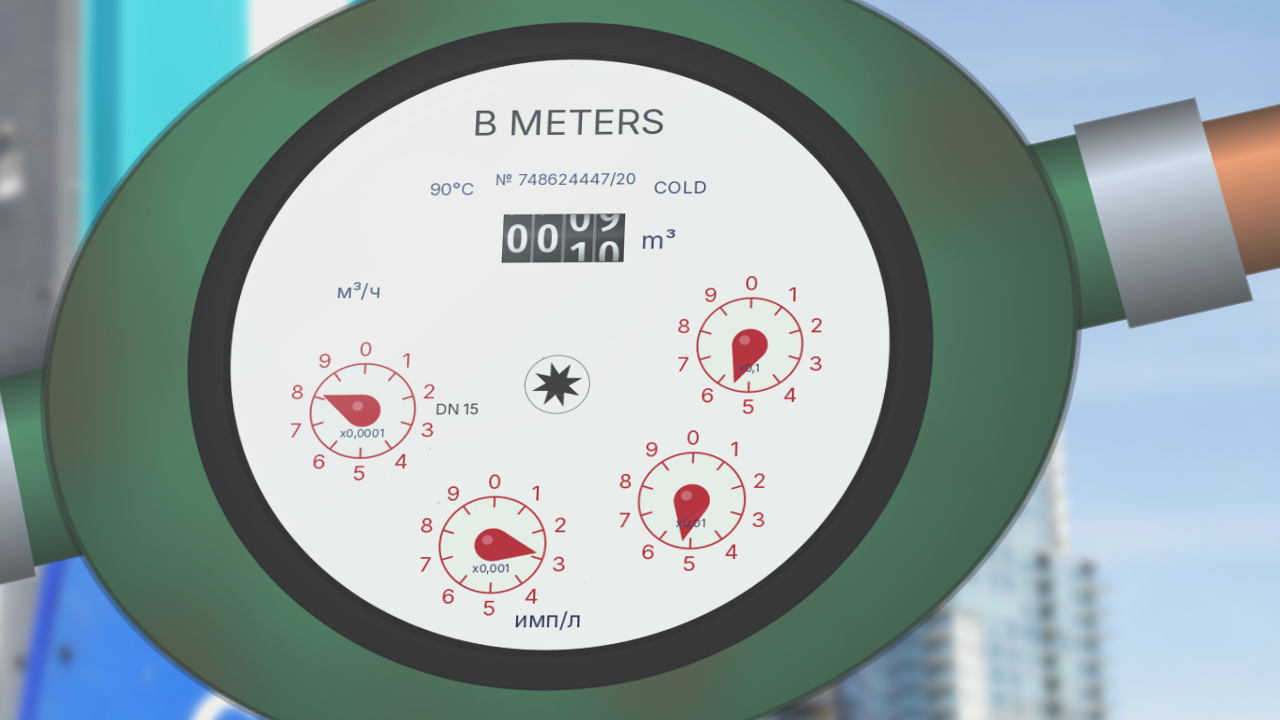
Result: 9.5528 (m³)
